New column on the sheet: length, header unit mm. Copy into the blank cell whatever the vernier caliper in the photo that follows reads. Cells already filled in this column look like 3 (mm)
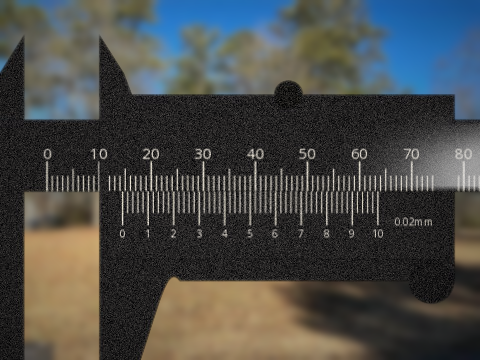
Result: 14.5 (mm)
